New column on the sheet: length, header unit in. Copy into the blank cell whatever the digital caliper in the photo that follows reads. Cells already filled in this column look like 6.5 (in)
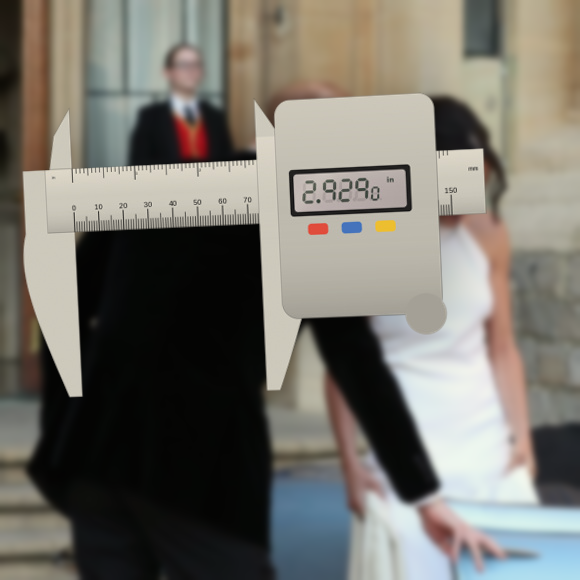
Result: 2.9290 (in)
